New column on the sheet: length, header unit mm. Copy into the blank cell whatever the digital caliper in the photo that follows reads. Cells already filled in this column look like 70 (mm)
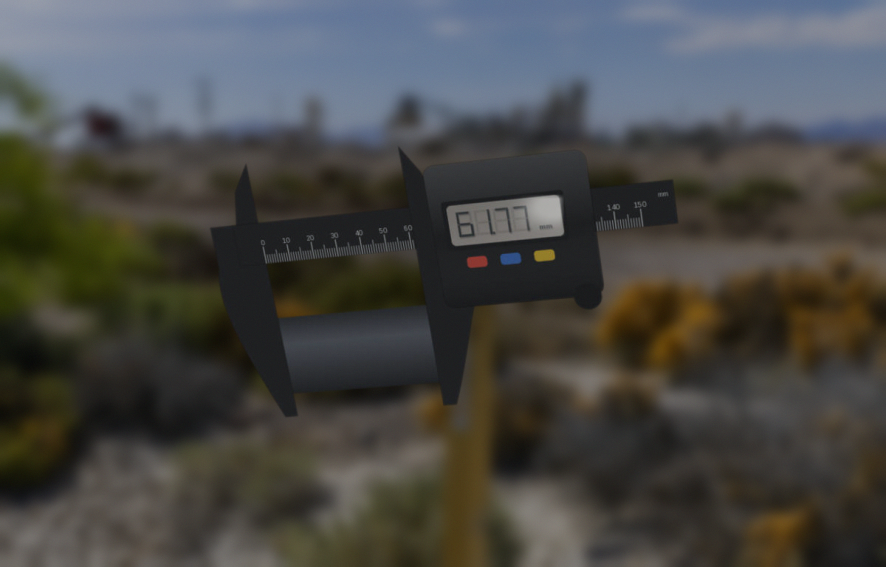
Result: 61.77 (mm)
